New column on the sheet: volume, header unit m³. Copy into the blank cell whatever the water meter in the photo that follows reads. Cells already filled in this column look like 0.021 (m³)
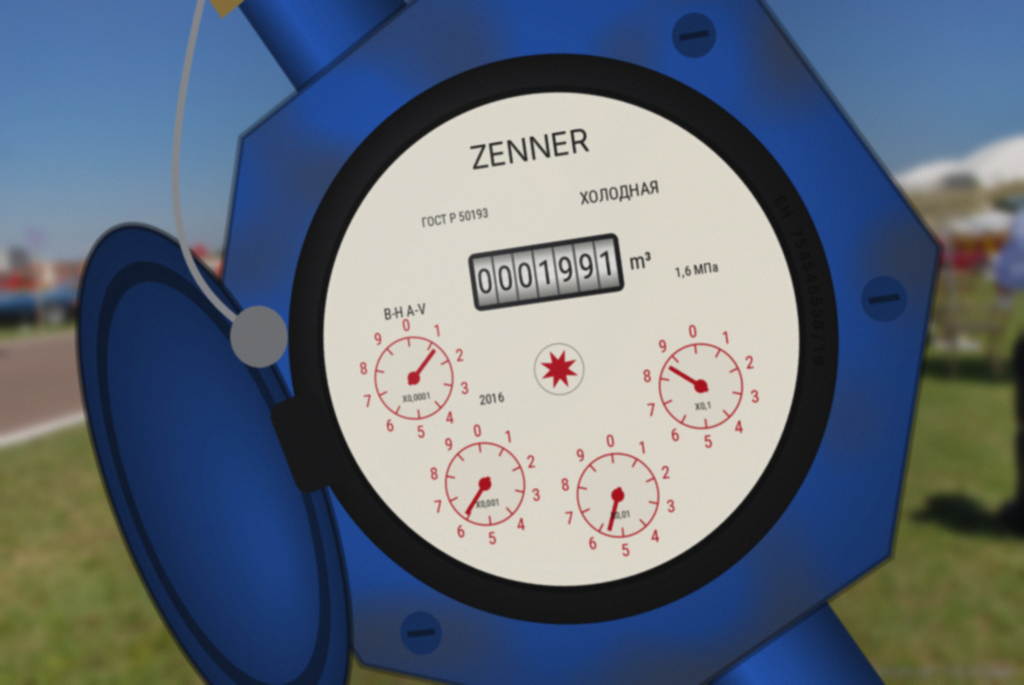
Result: 1991.8561 (m³)
